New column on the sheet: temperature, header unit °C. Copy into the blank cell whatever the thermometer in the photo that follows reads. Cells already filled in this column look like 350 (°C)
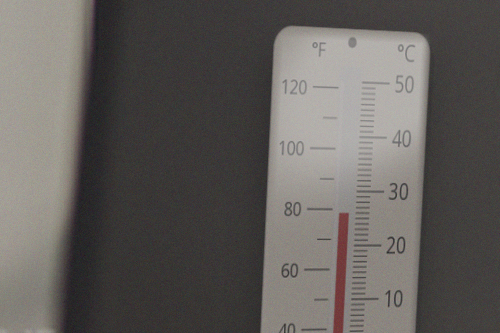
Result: 26 (°C)
